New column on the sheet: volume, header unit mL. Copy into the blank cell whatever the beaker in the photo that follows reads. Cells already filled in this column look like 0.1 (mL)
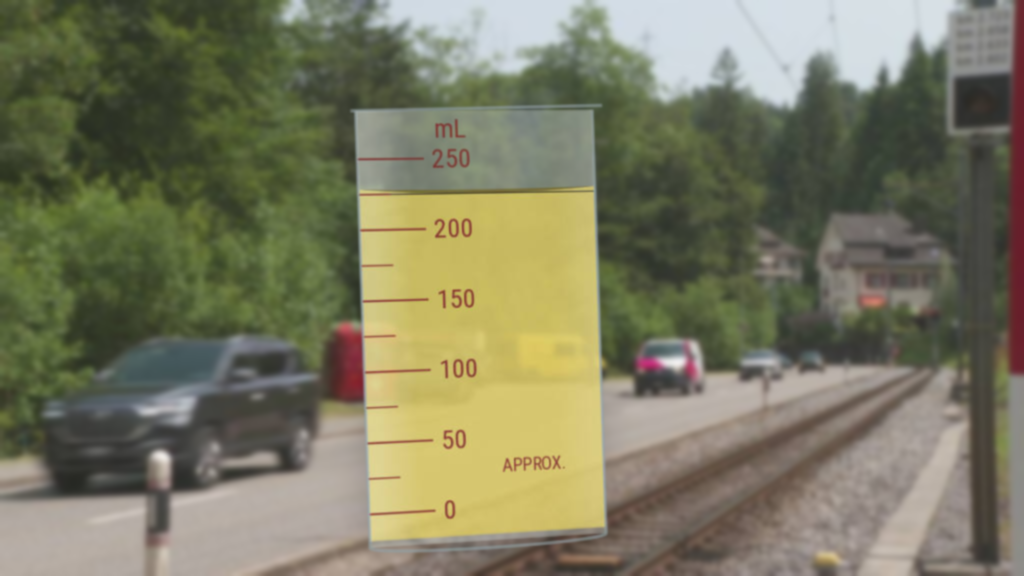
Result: 225 (mL)
